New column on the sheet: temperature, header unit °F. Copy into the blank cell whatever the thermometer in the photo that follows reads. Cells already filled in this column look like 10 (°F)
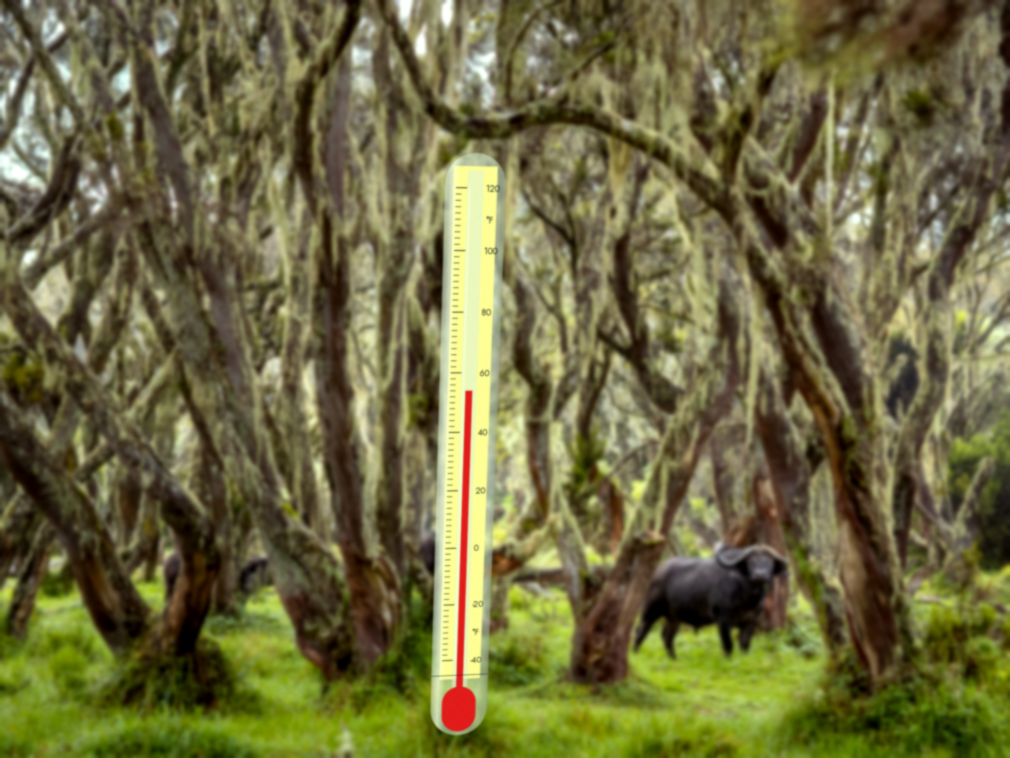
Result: 54 (°F)
